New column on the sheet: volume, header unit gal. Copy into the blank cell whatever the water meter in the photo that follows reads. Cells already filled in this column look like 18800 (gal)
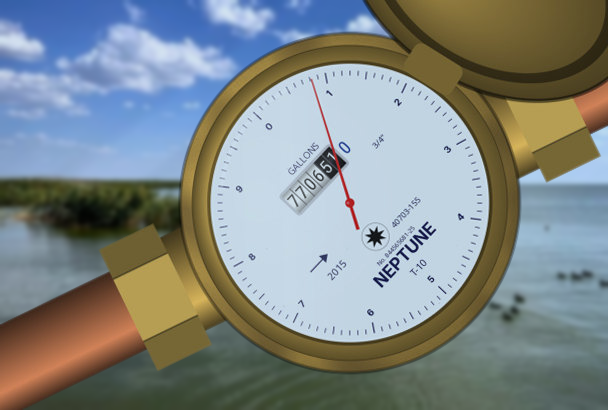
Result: 7706510.8 (gal)
